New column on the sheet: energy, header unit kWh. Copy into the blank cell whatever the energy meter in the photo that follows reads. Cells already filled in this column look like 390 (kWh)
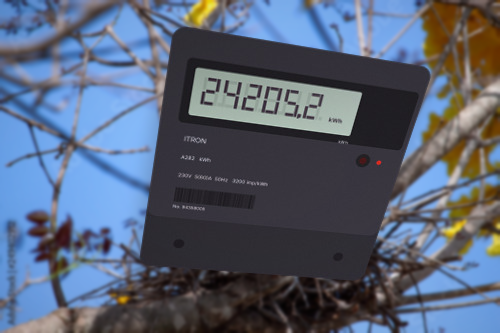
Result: 24205.2 (kWh)
